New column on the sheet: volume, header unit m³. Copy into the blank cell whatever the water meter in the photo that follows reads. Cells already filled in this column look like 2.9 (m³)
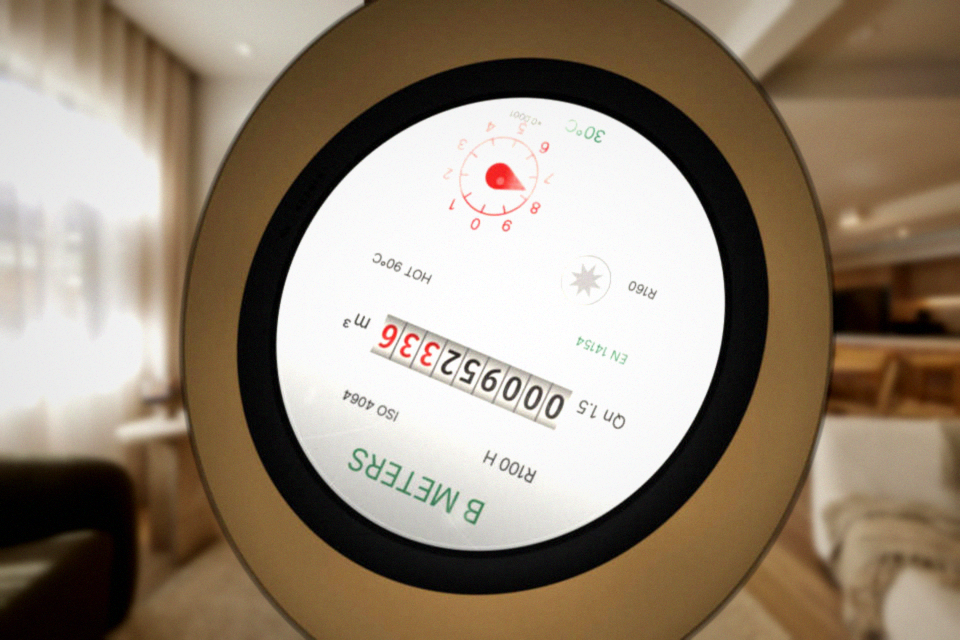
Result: 952.3367 (m³)
